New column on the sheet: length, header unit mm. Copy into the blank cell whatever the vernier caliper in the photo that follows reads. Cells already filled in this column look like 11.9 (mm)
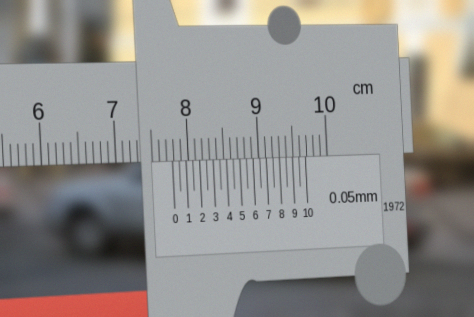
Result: 77.8 (mm)
